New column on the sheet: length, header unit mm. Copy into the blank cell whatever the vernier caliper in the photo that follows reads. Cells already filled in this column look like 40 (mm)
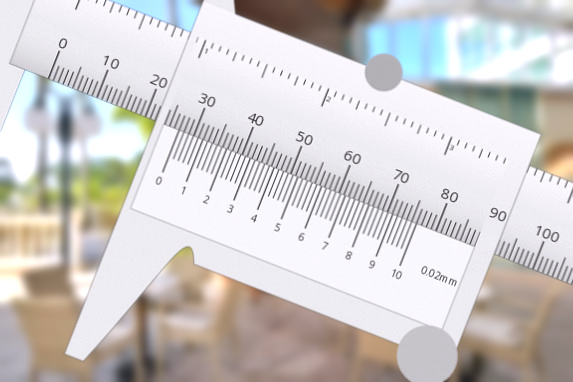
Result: 27.0 (mm)
